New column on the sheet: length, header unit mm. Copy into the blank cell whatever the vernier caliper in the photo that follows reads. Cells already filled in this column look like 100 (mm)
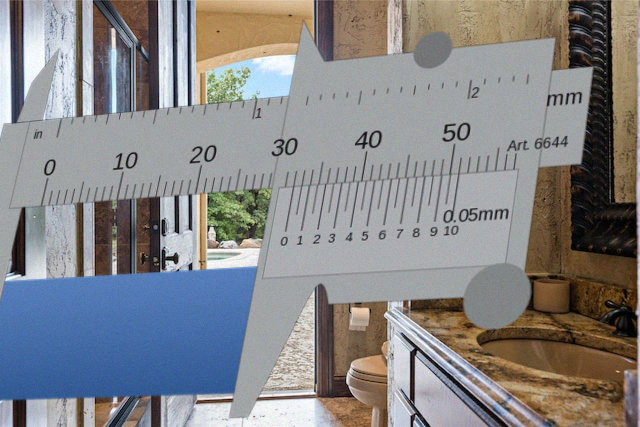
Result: 32.0 (mm)
